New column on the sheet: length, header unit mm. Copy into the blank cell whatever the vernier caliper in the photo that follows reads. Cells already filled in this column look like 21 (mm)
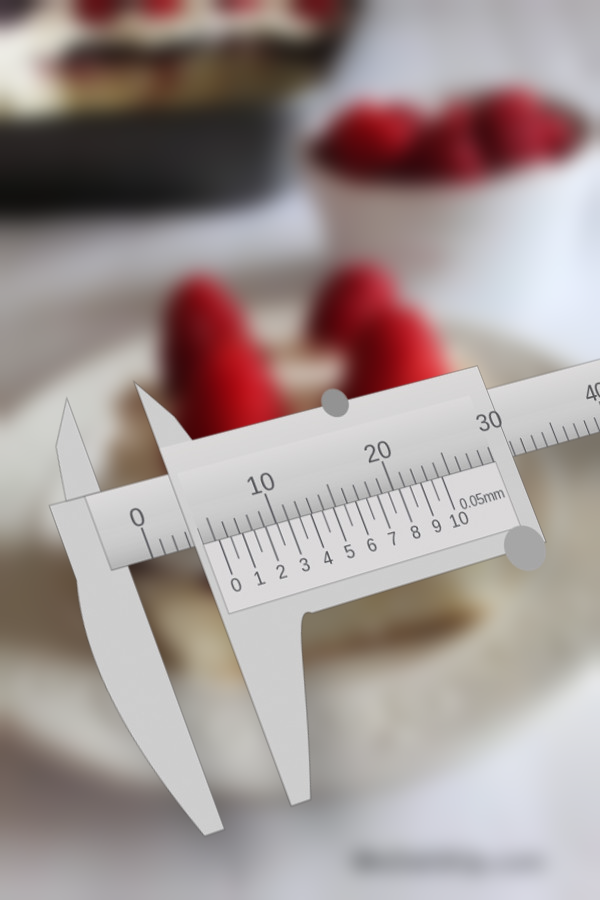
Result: 5.3 (mm)
